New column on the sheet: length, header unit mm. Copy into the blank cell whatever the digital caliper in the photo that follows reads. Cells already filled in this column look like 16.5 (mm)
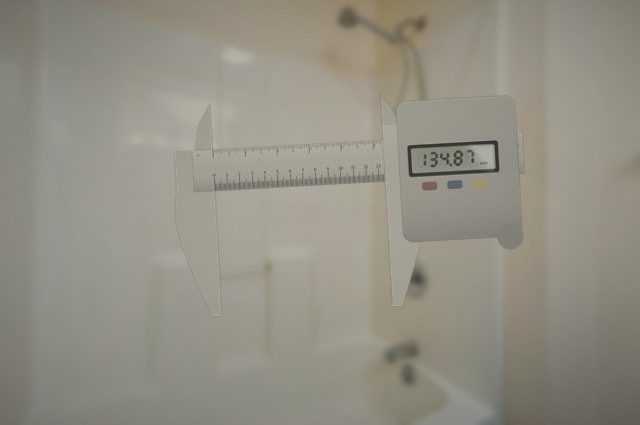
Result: 134.87 (mm)
